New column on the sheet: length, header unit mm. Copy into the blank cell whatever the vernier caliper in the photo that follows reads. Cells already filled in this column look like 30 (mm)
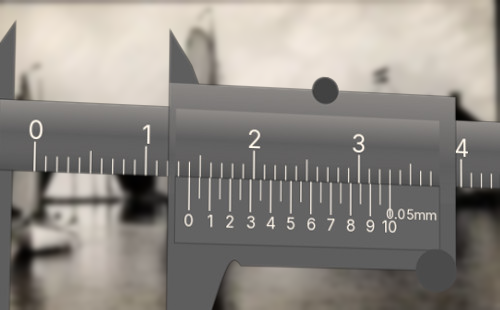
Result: 14.0 (mm)
